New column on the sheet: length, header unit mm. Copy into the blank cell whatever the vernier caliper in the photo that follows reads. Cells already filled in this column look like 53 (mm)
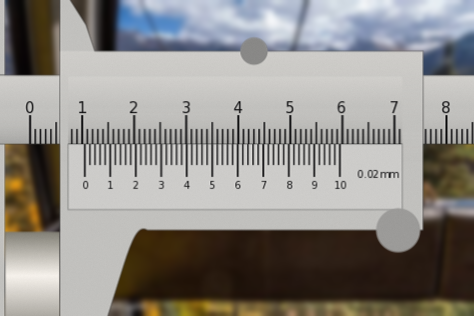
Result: 10.5 (mm)
